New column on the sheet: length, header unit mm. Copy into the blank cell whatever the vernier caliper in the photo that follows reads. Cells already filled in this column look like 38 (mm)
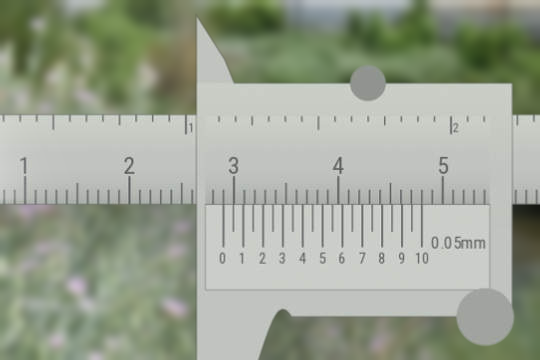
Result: 29.0 (mm)
